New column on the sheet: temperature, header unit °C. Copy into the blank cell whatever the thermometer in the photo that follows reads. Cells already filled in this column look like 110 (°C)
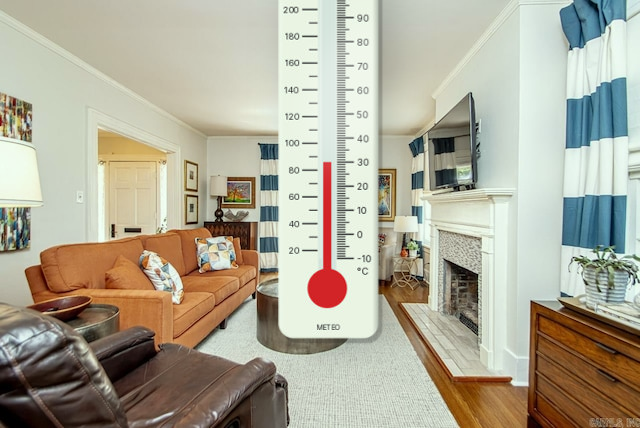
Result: 30 (°C)
